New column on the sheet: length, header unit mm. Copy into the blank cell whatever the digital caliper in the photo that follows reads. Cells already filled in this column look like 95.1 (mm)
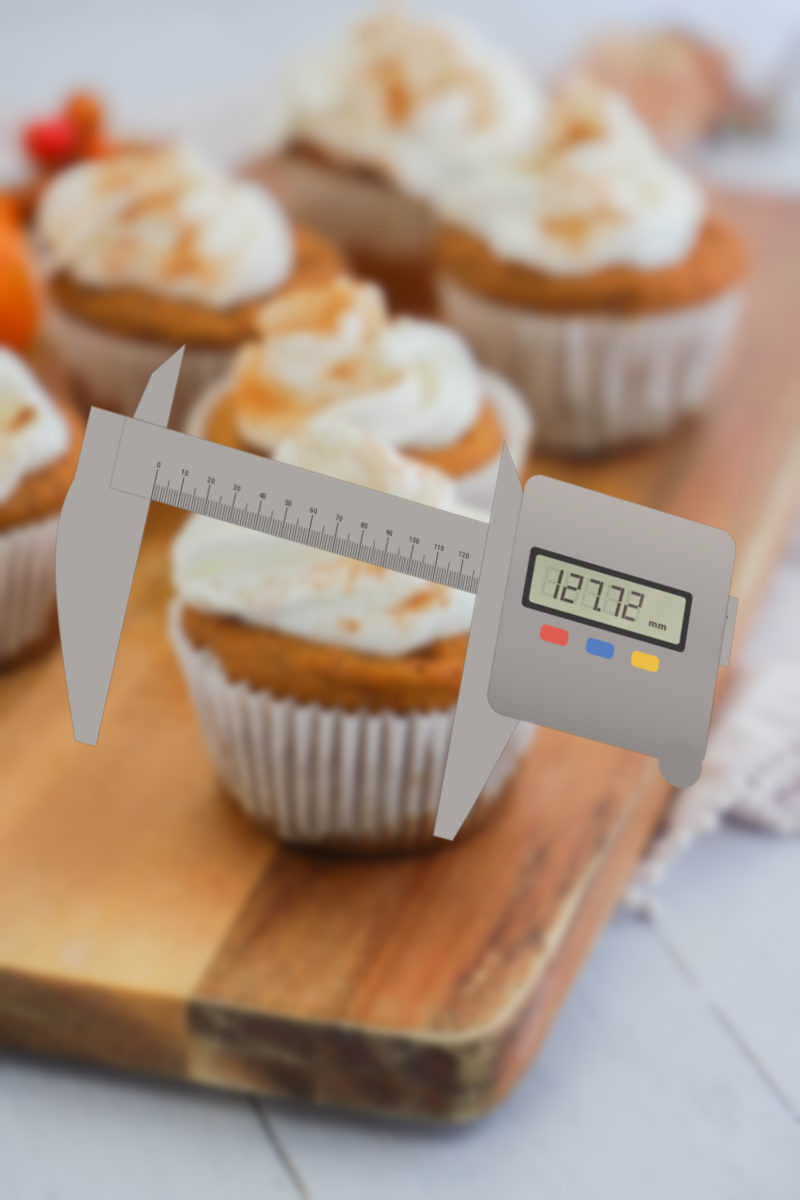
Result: 127.72 (mm)
